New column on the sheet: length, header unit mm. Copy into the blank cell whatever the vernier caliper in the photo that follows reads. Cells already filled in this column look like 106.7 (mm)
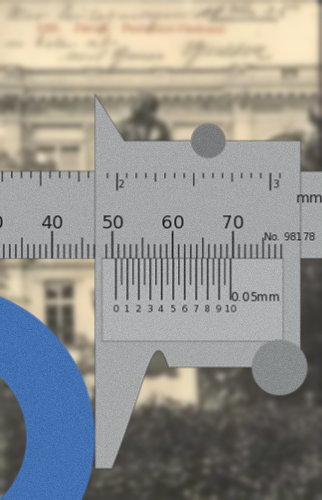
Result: 50.6 (mm)
